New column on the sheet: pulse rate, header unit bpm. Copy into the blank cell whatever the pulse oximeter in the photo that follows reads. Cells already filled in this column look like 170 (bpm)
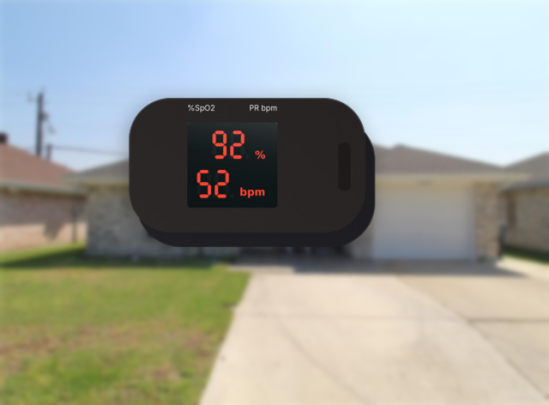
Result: 52 (bpm)
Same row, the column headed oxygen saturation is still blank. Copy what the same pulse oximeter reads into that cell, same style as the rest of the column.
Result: 92 (%)
